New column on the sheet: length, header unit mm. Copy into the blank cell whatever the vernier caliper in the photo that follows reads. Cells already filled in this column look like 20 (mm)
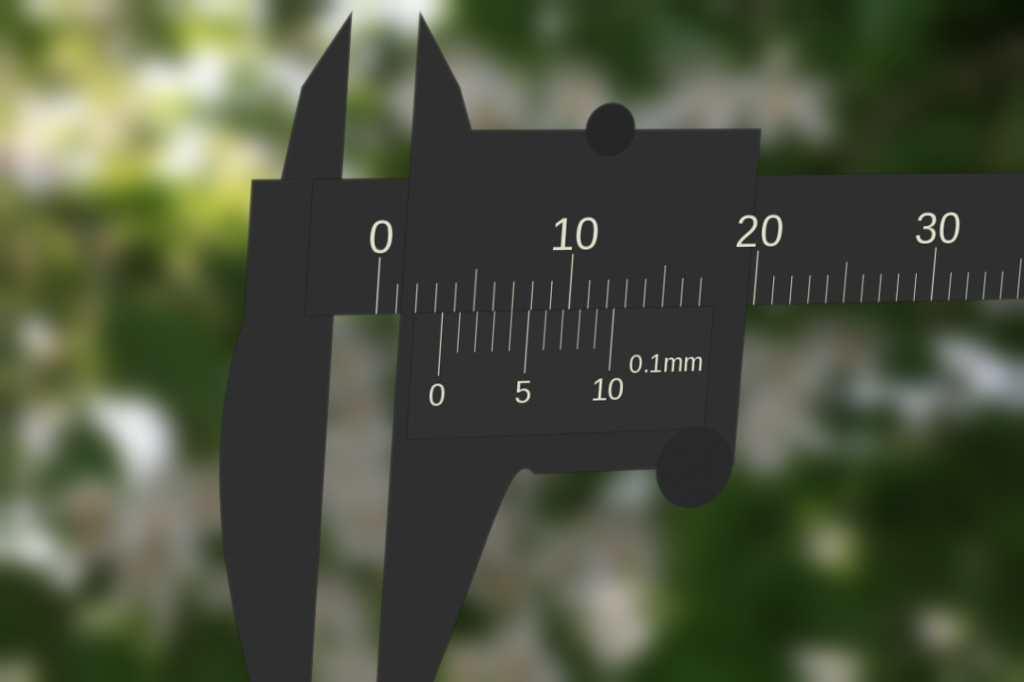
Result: 3.4 (mm)
